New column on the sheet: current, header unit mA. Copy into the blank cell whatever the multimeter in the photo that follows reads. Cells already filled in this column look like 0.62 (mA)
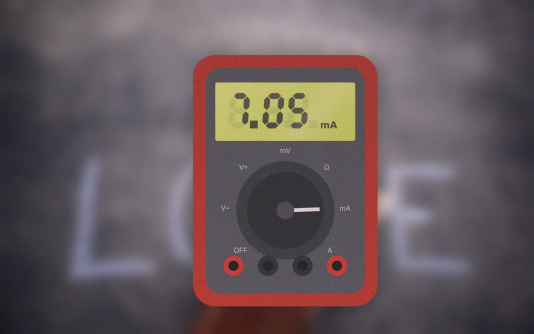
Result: 7.05 (mA)
